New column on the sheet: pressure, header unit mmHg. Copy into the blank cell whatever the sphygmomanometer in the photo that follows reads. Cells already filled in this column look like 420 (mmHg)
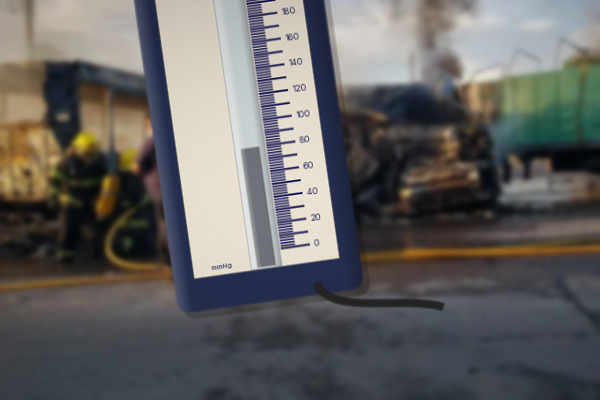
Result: 80 (mmHg)
